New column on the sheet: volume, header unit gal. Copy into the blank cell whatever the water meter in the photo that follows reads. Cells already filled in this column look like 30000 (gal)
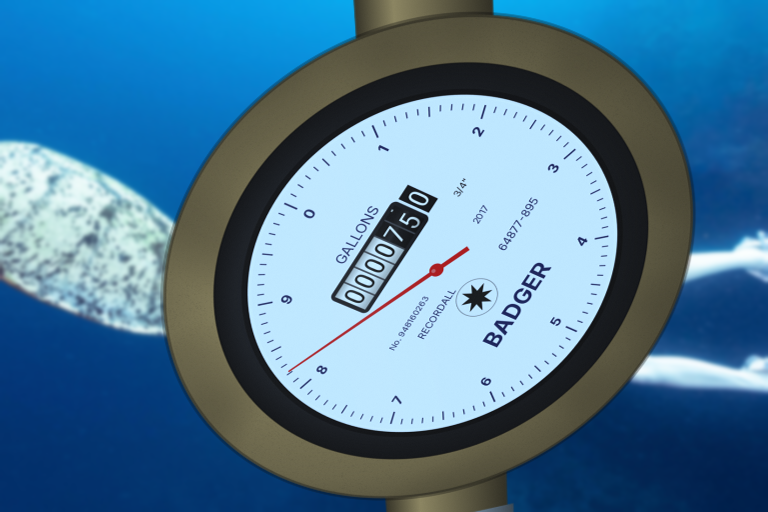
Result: 748.2 (gal)
